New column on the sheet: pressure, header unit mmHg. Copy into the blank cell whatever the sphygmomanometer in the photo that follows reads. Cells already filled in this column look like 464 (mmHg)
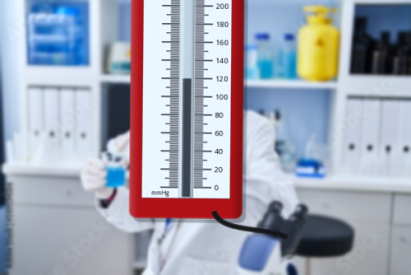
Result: 120 (mmHg)
